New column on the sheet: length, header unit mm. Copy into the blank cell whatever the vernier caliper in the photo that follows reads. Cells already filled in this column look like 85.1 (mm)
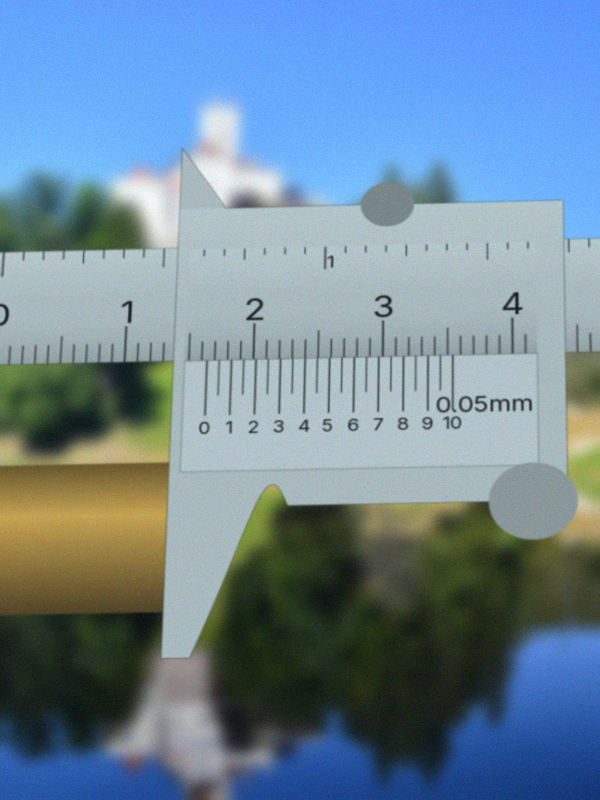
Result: 16.4 (mm)
